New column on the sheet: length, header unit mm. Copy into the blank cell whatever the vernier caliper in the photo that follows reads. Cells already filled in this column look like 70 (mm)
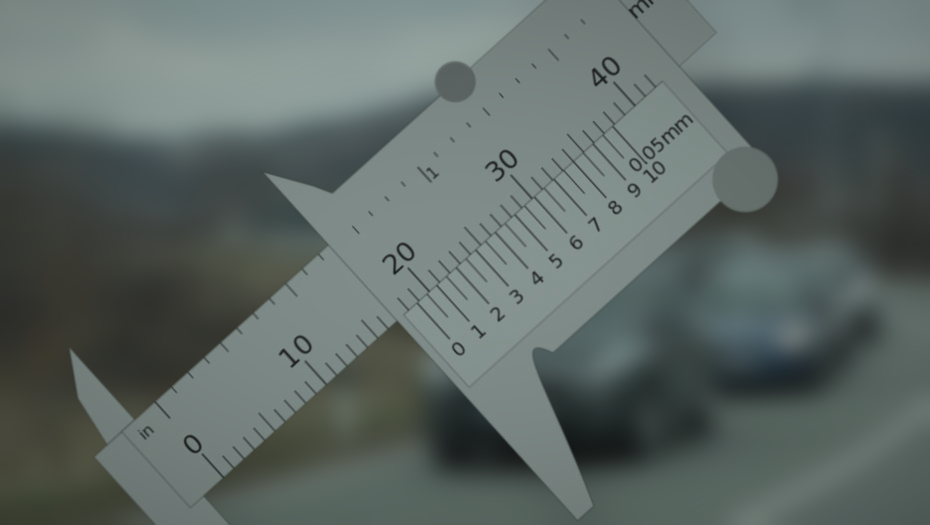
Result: 18.8 (mm)
